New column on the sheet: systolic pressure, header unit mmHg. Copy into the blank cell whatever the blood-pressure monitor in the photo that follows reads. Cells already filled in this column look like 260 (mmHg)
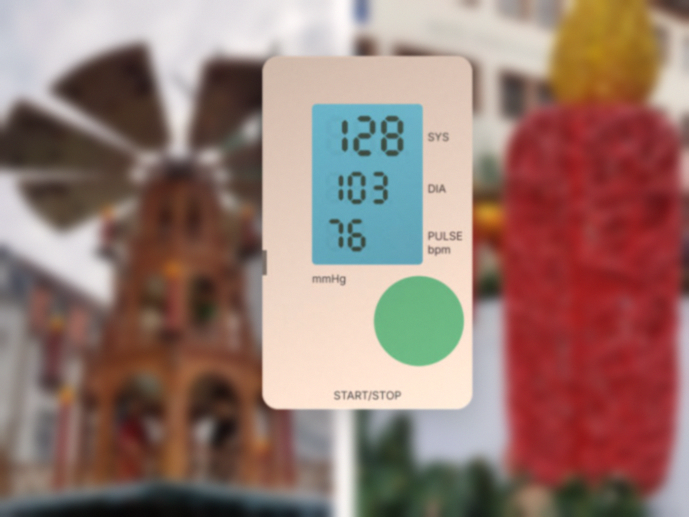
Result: 128 (mmHg)
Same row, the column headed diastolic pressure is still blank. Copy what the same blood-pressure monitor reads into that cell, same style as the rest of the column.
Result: 103 (mmHg)
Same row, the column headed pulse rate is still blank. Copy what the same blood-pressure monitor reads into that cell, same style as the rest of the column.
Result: 76 (bpm)
